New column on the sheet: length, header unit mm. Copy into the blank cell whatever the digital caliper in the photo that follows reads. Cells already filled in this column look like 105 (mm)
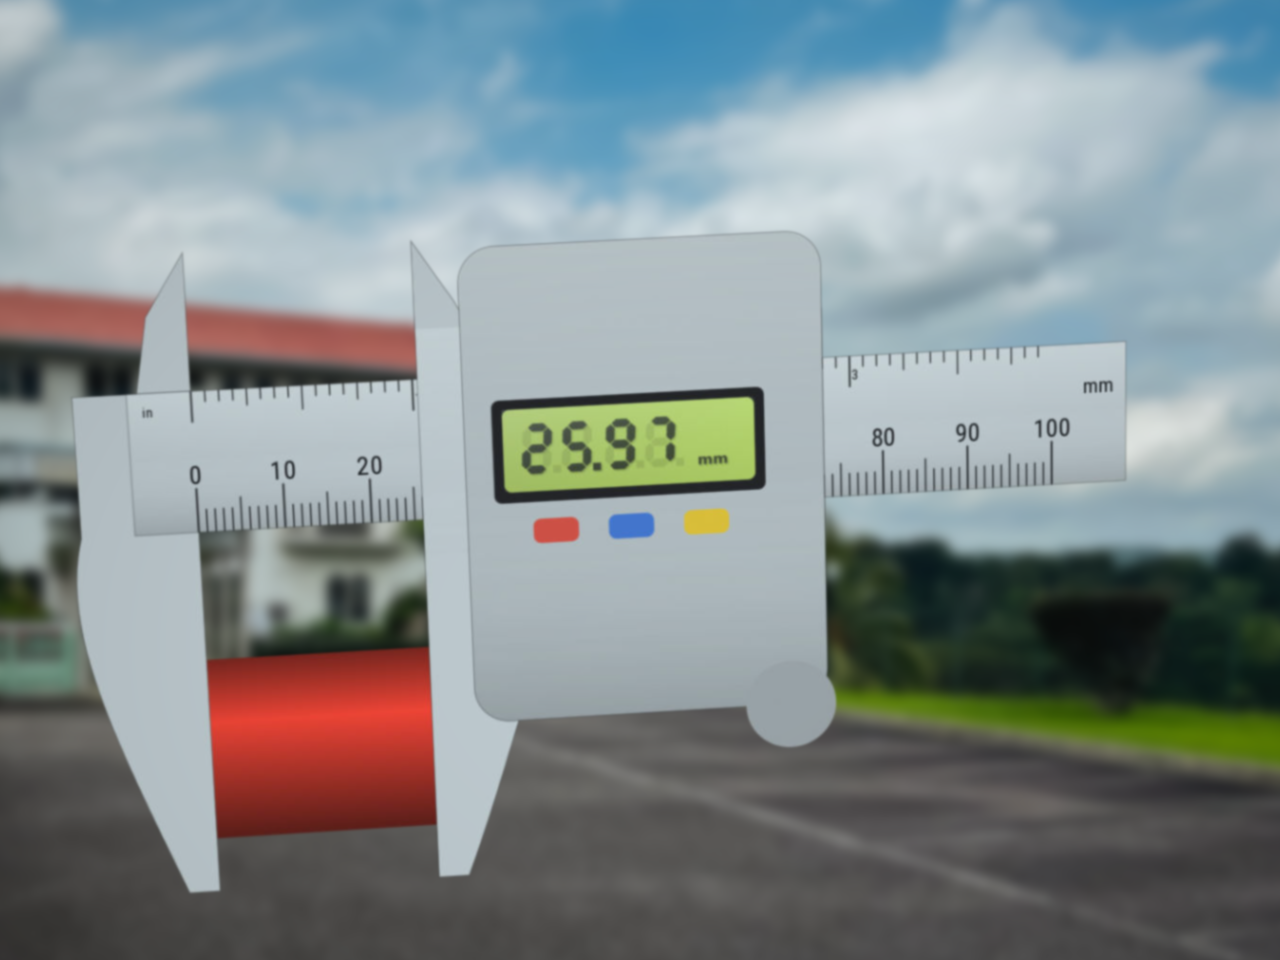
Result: 25.97 (mm)
